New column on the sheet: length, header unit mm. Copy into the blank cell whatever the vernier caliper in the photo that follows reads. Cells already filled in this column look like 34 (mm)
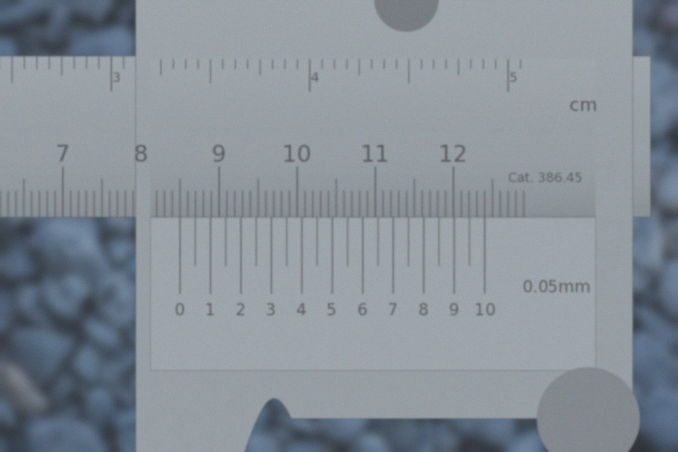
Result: 85.0 (mm)
